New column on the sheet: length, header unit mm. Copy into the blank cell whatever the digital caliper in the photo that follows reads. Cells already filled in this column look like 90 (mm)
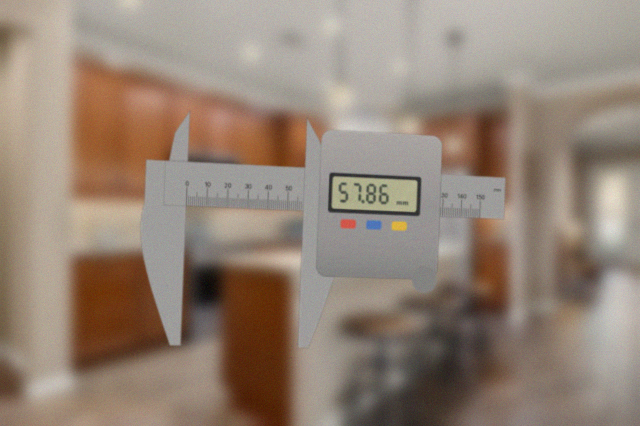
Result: 57.86 (mm)
